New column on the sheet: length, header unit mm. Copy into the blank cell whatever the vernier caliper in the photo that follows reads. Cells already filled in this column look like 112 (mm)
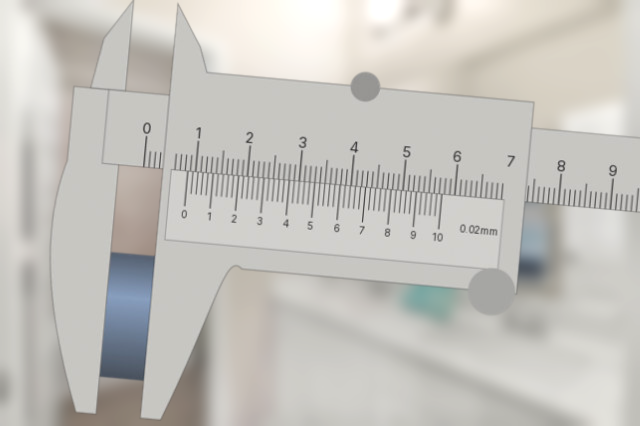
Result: 8.5 (mm)
